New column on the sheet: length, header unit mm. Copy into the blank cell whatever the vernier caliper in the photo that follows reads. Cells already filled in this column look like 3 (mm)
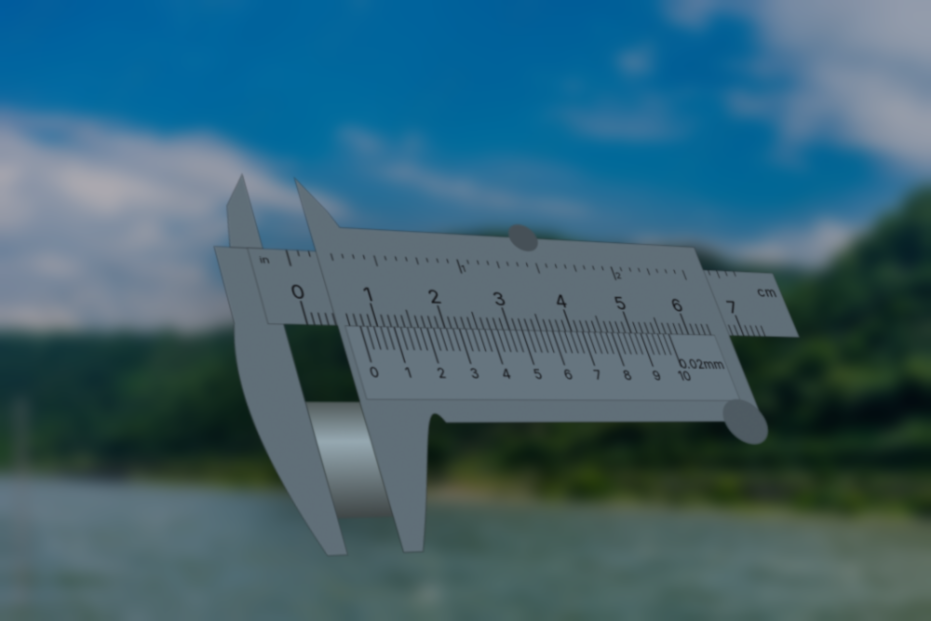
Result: 7.5 (mm)
